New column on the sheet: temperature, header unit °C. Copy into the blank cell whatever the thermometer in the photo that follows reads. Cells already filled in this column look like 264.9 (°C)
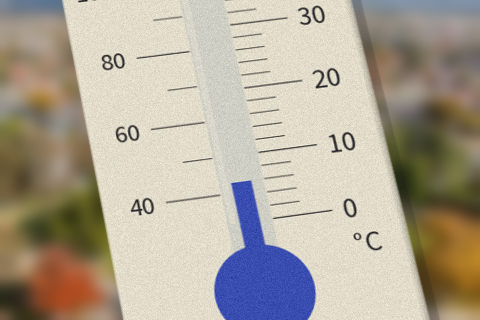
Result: 6 (°C)
